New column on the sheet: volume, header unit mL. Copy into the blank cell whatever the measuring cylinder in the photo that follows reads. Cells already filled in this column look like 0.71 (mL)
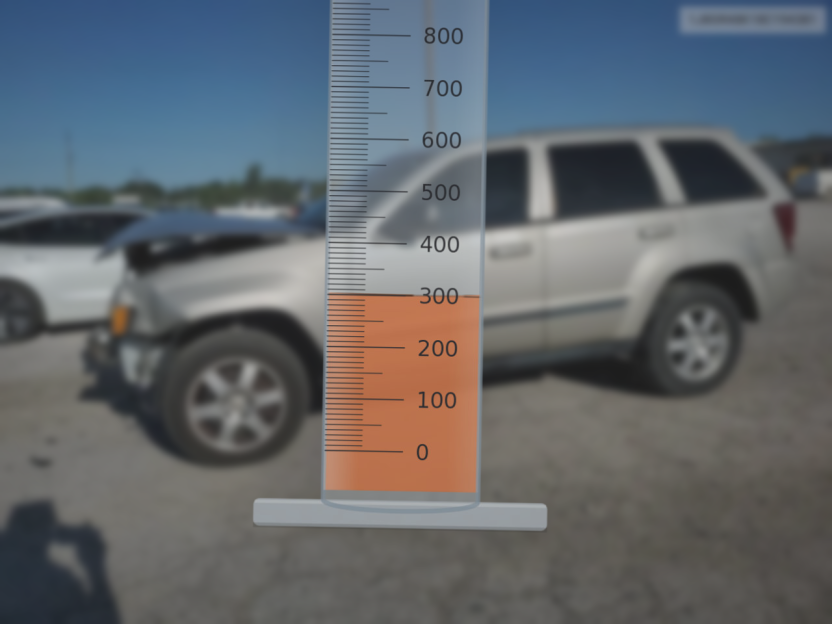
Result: 300 (mL)
